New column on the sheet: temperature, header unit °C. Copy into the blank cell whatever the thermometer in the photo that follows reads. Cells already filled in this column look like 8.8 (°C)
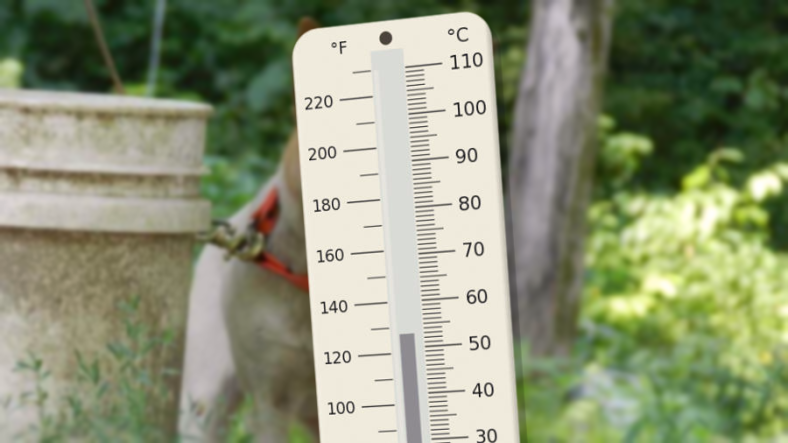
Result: 53 (°C)
